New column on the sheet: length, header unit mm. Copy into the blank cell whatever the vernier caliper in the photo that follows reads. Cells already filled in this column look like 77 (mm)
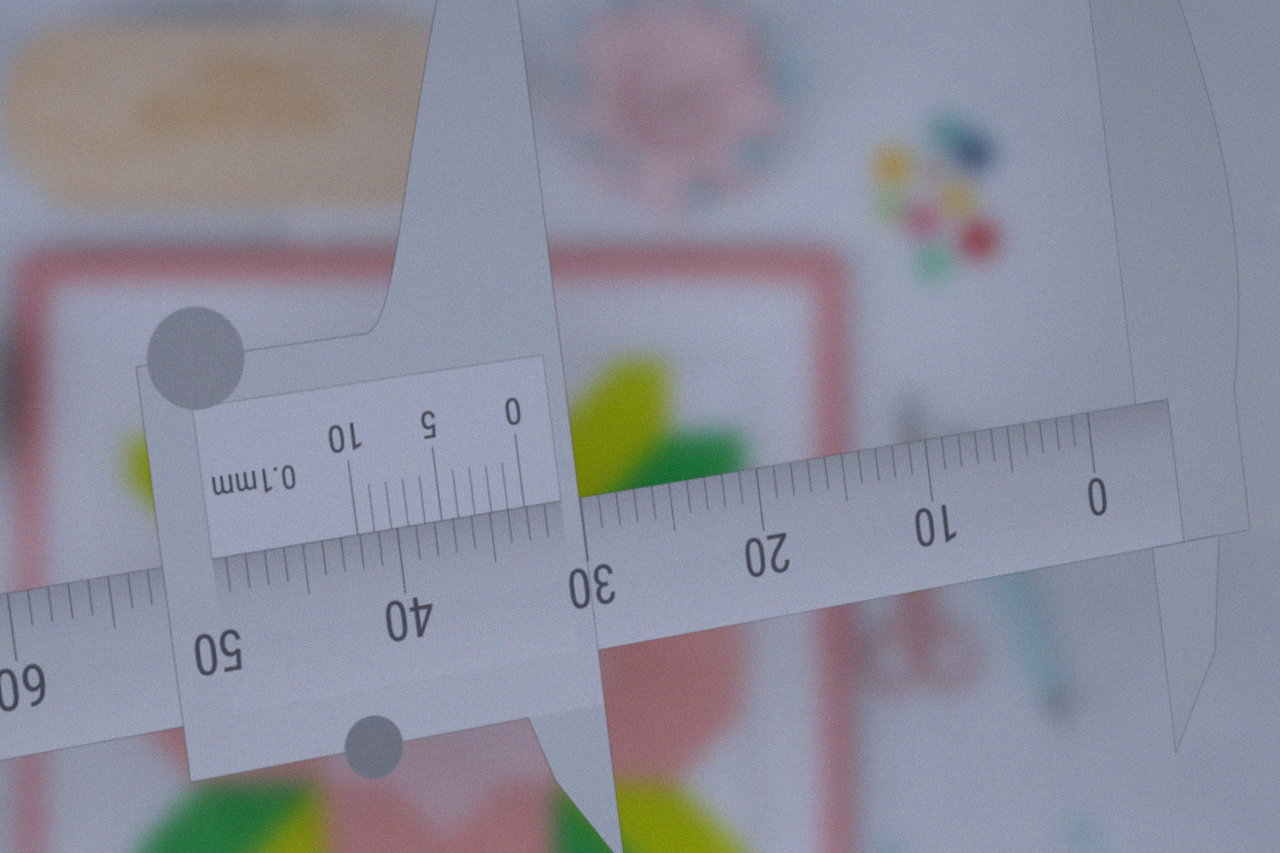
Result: 33.1 (mm)
